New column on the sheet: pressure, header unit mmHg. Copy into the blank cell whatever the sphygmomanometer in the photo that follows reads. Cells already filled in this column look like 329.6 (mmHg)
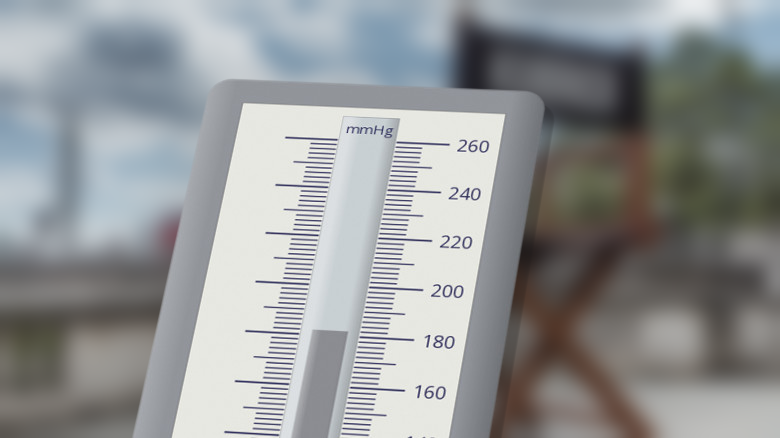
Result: 182 (mmHg)
